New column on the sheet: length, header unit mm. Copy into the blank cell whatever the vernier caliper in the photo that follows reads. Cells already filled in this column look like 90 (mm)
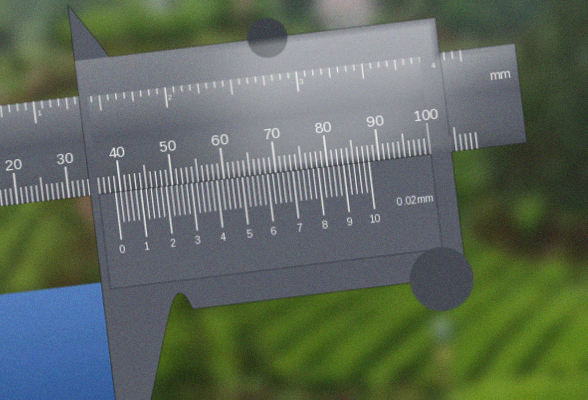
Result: 39.0 (mm)
